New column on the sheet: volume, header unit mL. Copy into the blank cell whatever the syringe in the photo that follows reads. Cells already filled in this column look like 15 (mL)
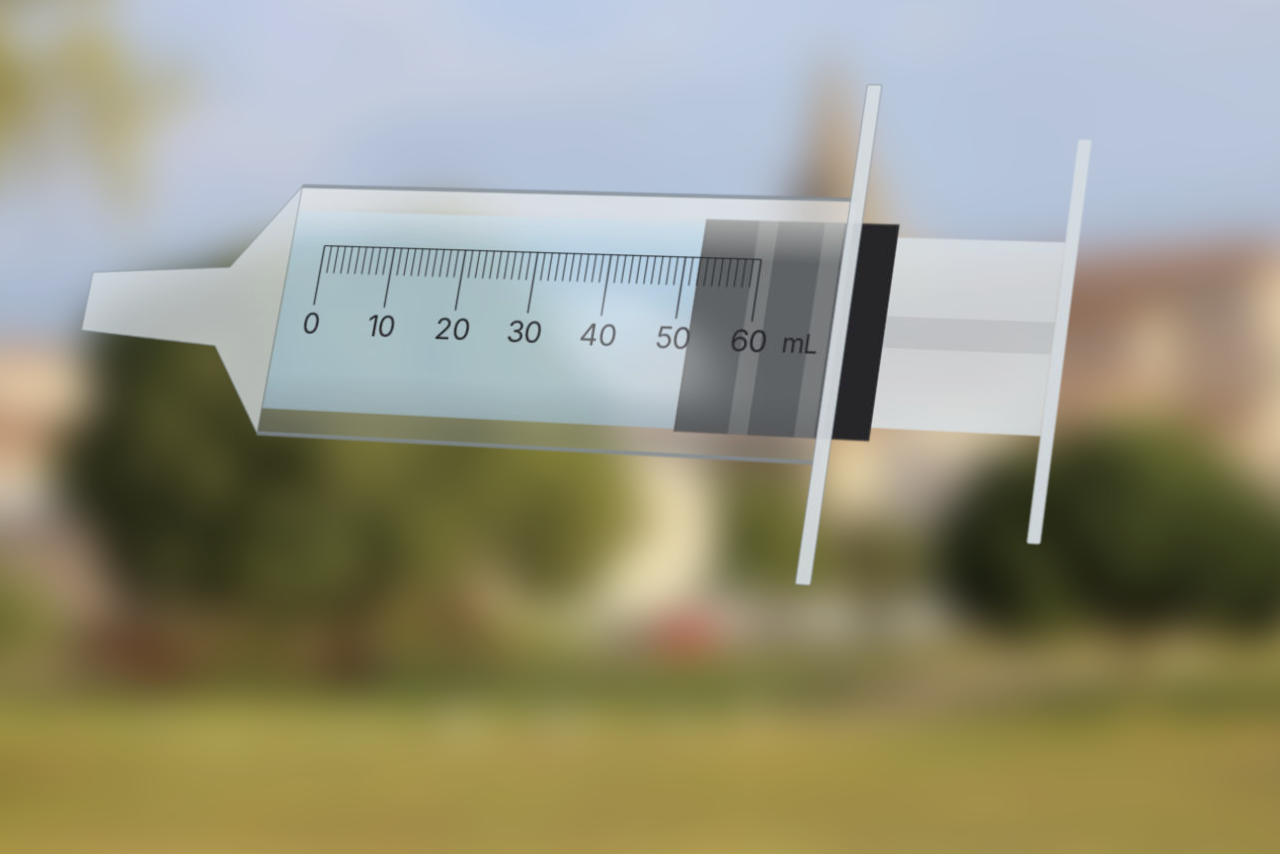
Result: 52 (mL)
